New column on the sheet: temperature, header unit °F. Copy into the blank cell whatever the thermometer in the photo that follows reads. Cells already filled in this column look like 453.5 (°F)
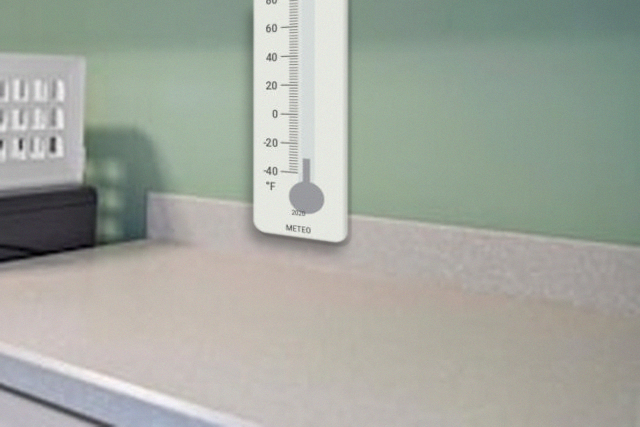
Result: -30 (°F)
